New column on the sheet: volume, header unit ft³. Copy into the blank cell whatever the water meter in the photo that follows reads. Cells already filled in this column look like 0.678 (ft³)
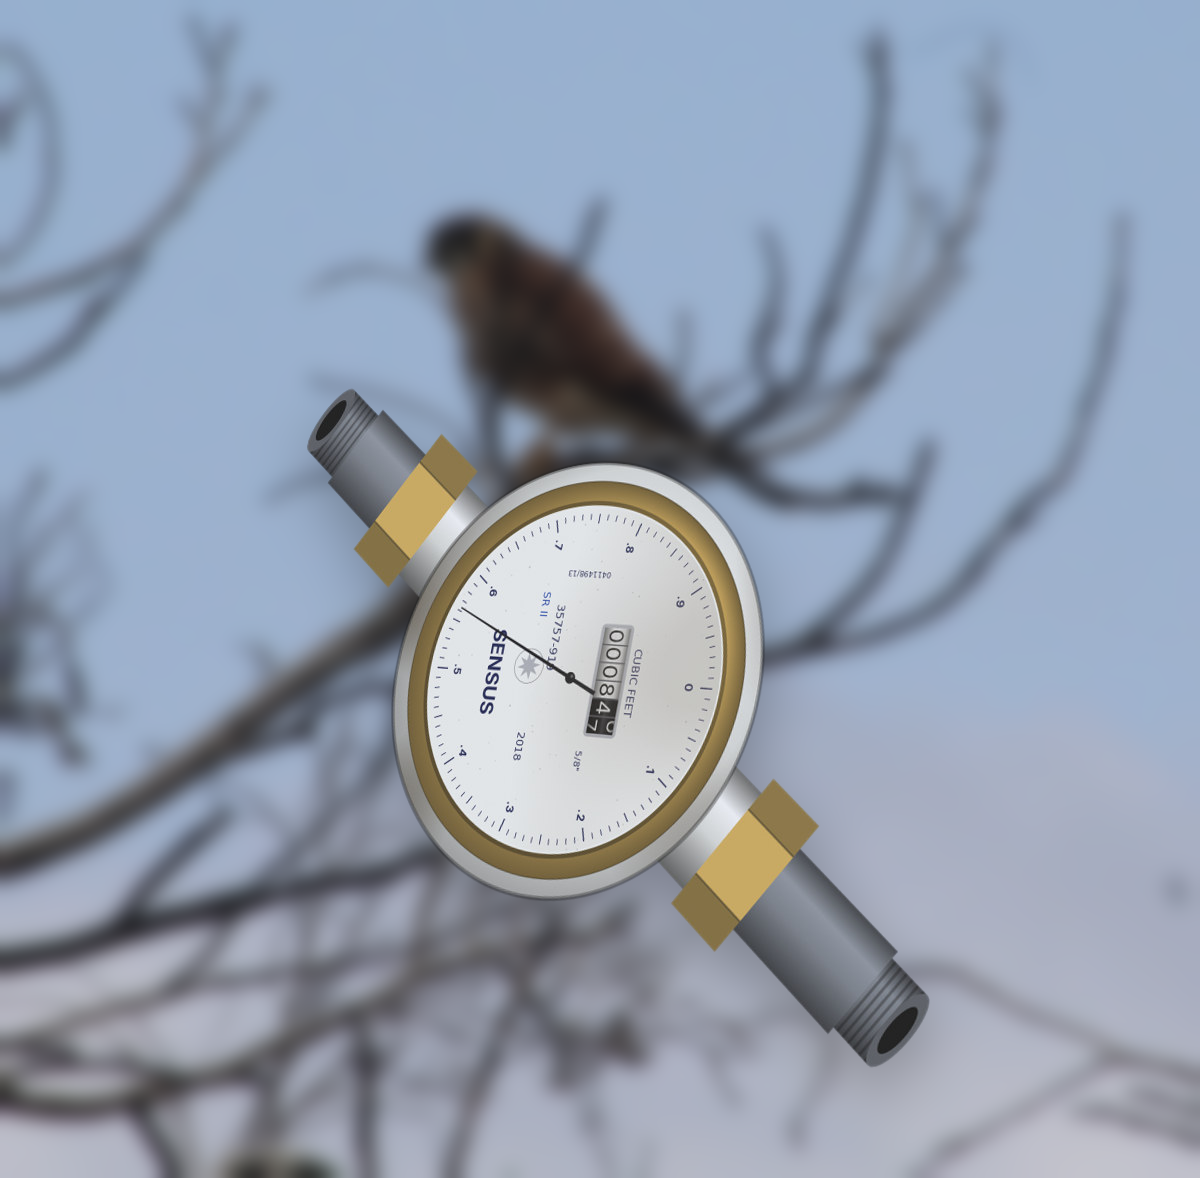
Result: 846.56 (ft³)
